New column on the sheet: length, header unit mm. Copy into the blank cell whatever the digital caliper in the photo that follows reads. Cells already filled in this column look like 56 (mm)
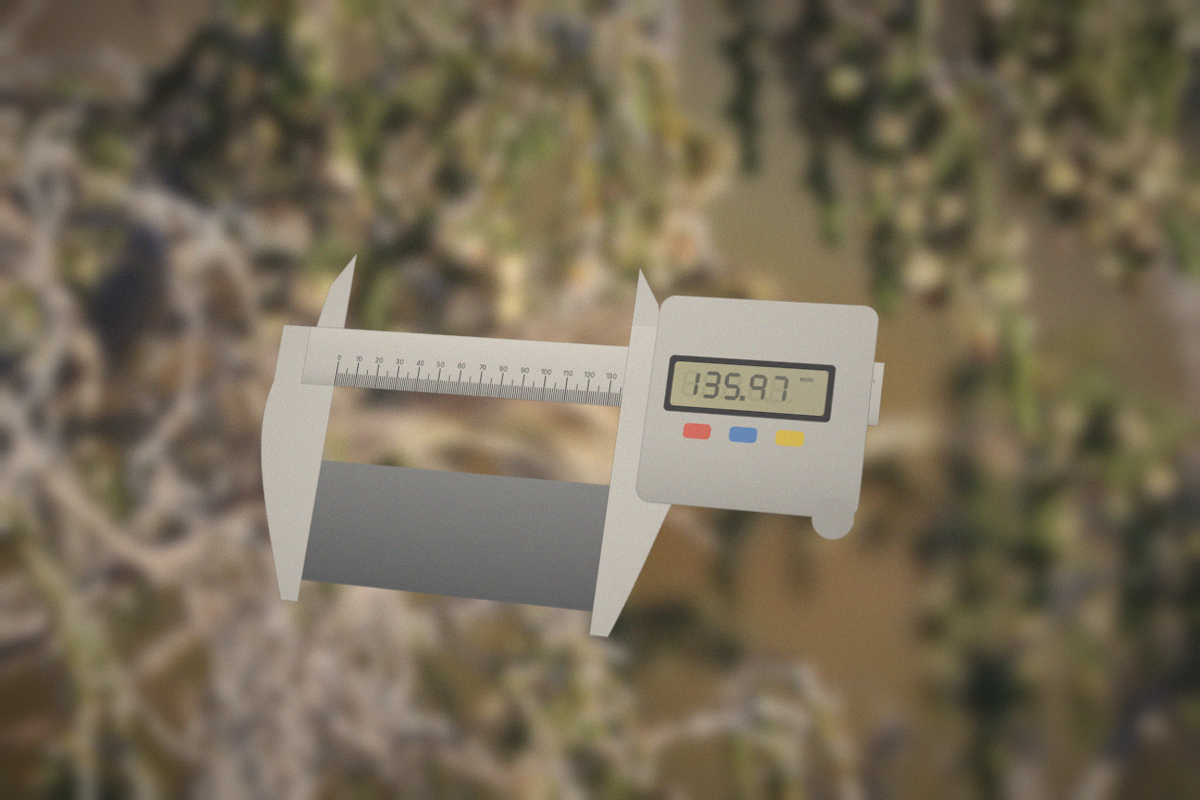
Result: 135.97 (mm)
